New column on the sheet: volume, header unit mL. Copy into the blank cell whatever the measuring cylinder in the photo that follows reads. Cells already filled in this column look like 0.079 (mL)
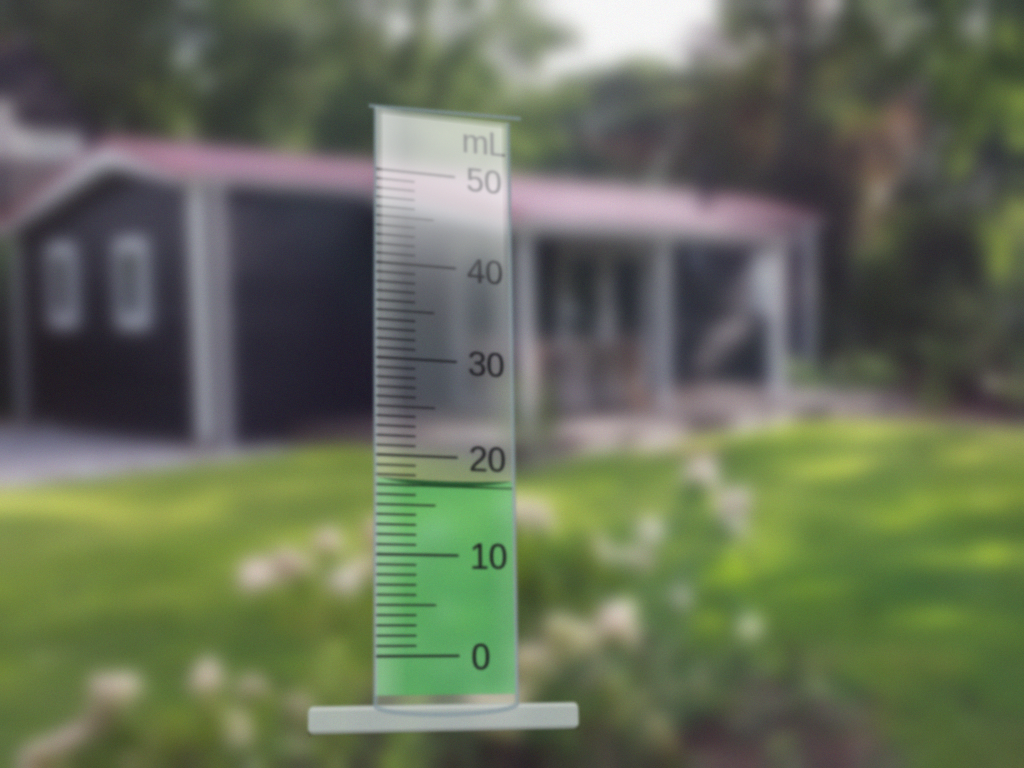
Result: 17 (mL)
